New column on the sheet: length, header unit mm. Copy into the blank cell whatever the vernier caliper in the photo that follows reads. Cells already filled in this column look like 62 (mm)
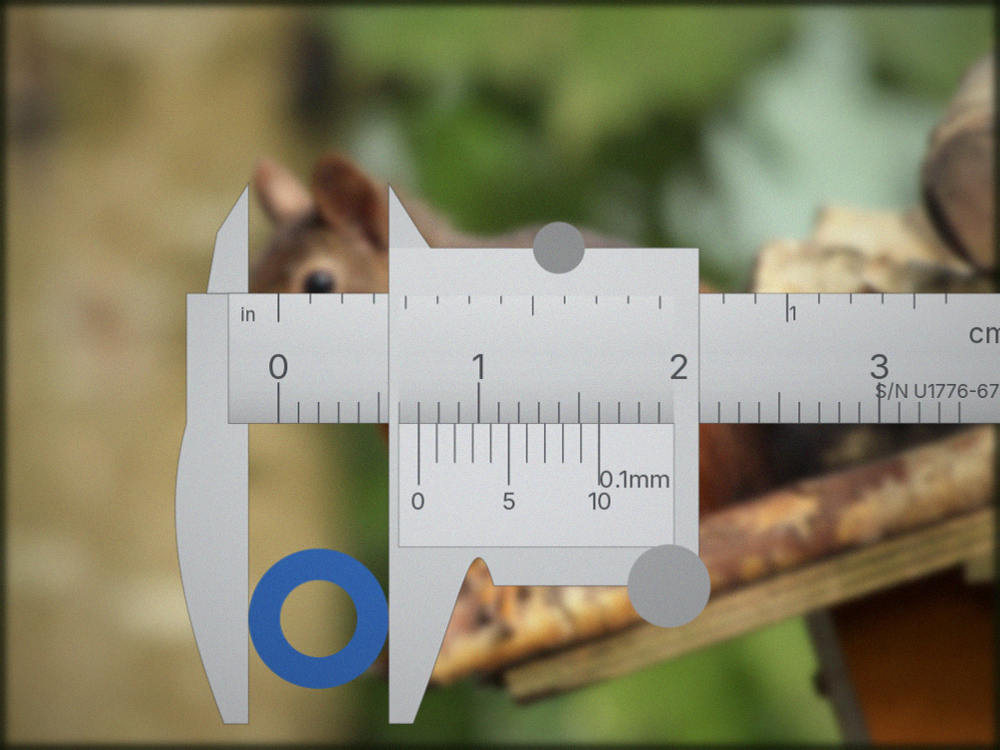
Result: 7.0 (mm)
